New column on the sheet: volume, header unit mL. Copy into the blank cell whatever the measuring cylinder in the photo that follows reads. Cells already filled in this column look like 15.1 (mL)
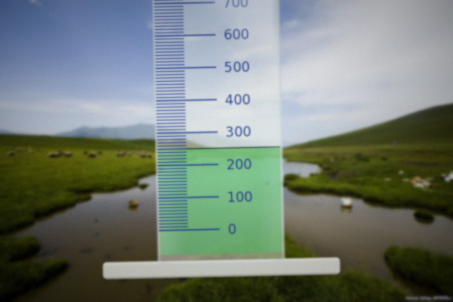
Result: 250 (mL)
